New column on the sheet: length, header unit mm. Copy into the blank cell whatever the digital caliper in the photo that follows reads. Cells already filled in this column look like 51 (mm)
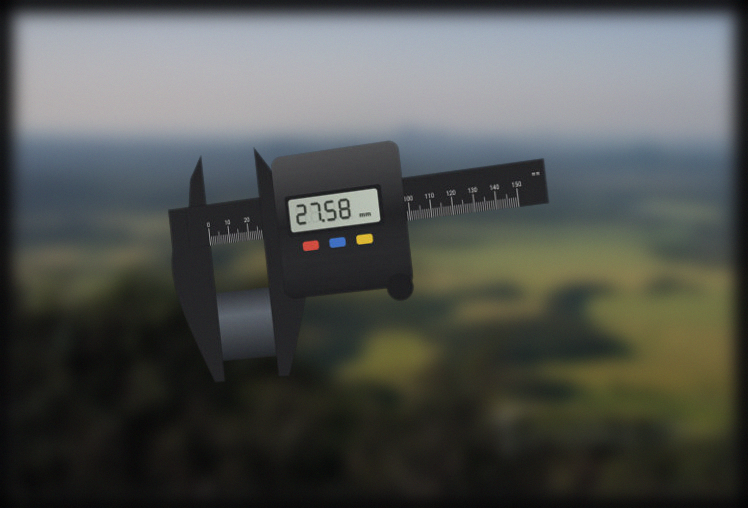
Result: 27.58 (mm)
